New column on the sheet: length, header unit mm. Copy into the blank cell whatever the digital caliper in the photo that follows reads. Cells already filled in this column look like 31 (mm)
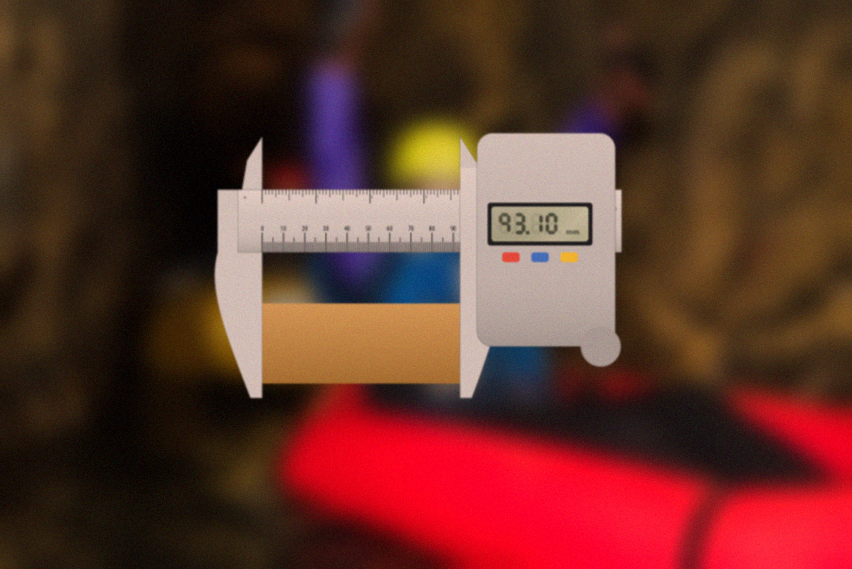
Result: 93.10 (mm)
